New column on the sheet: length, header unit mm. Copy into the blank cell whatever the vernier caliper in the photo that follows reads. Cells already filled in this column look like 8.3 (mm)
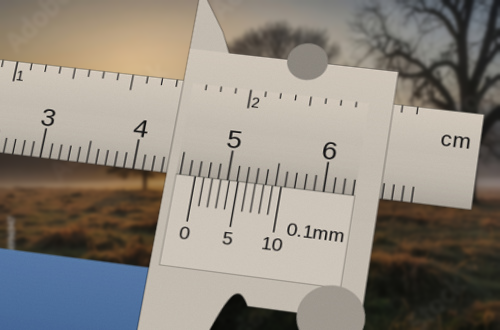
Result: 46.6 (mm)
